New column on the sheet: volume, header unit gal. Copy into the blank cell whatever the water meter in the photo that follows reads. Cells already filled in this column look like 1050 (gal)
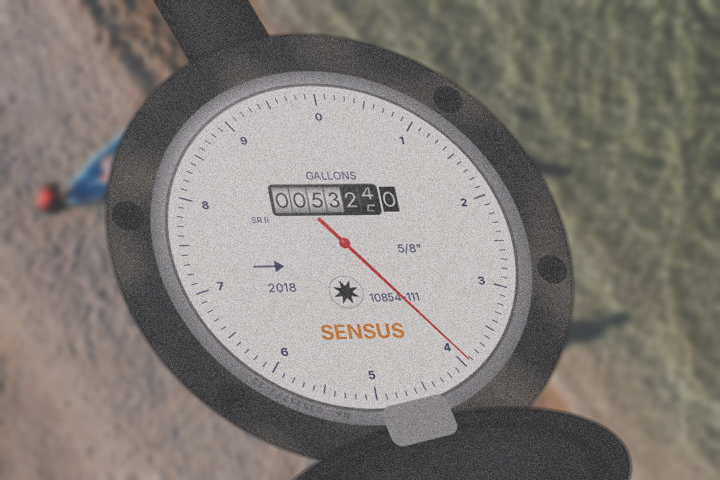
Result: 53243.9 (gal)
